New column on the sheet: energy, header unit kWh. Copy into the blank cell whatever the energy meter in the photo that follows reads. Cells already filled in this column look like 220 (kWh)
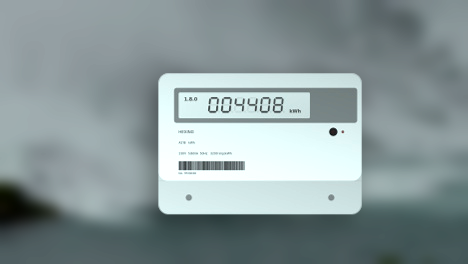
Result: 4408 (kWh)
